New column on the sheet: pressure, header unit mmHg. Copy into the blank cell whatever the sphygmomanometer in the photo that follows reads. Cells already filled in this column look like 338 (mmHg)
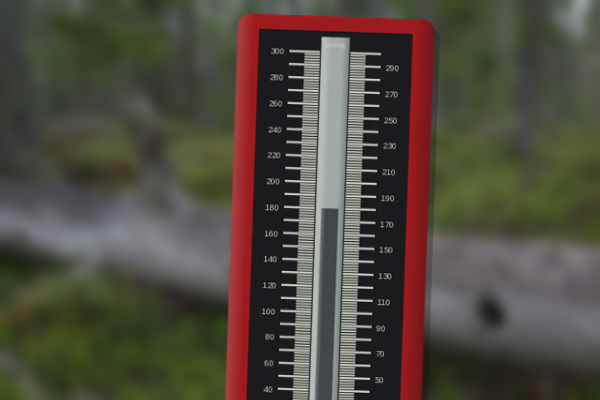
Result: 180 (mmHg)
